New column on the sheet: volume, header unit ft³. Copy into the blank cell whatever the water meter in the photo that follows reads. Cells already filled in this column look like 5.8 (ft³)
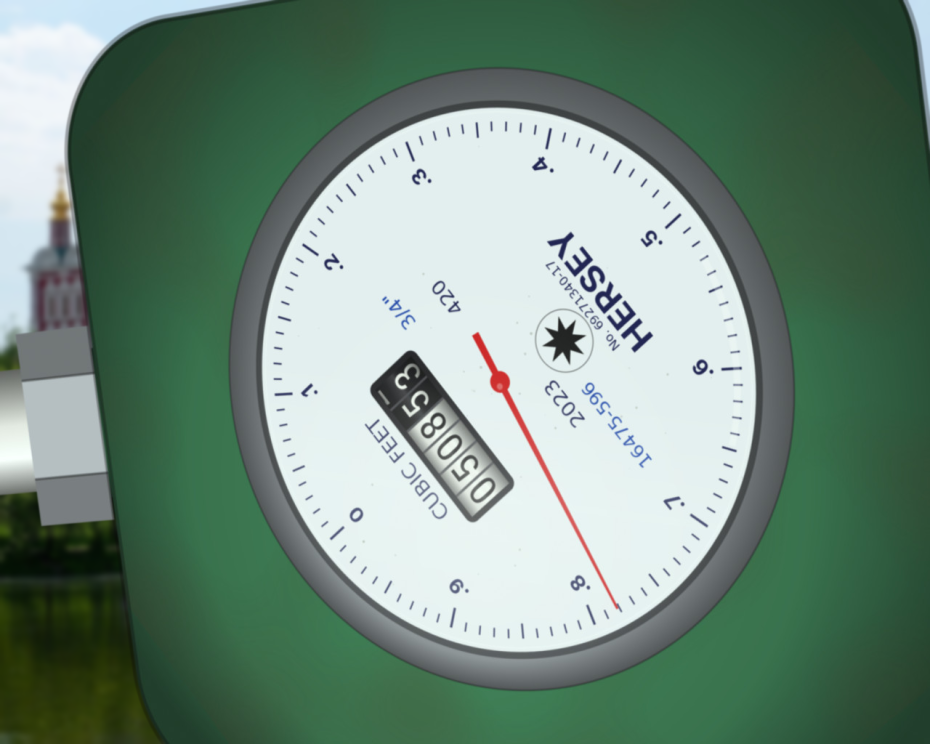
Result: 50852.78 (ft³)
